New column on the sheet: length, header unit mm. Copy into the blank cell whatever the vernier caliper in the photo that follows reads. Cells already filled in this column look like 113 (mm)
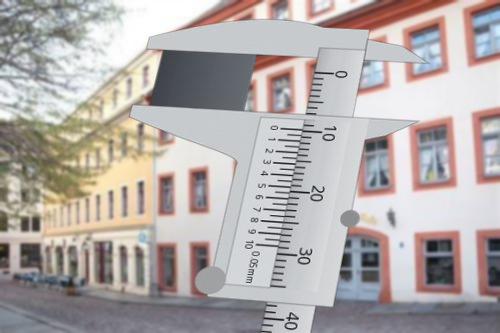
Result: 9.8 (mm)
